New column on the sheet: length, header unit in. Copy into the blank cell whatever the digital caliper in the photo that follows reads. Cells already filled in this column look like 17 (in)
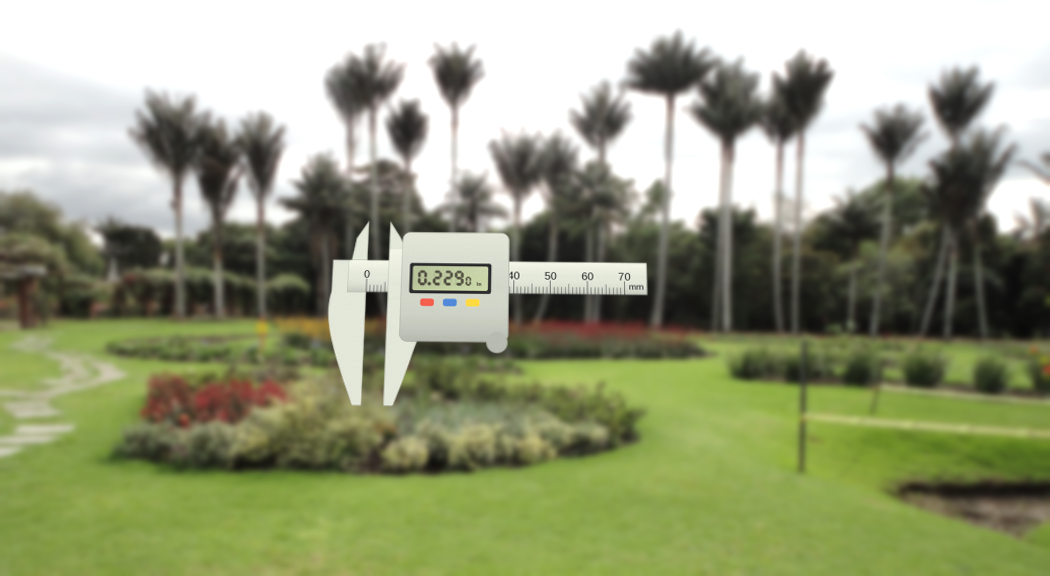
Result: 0.2290 (in)
